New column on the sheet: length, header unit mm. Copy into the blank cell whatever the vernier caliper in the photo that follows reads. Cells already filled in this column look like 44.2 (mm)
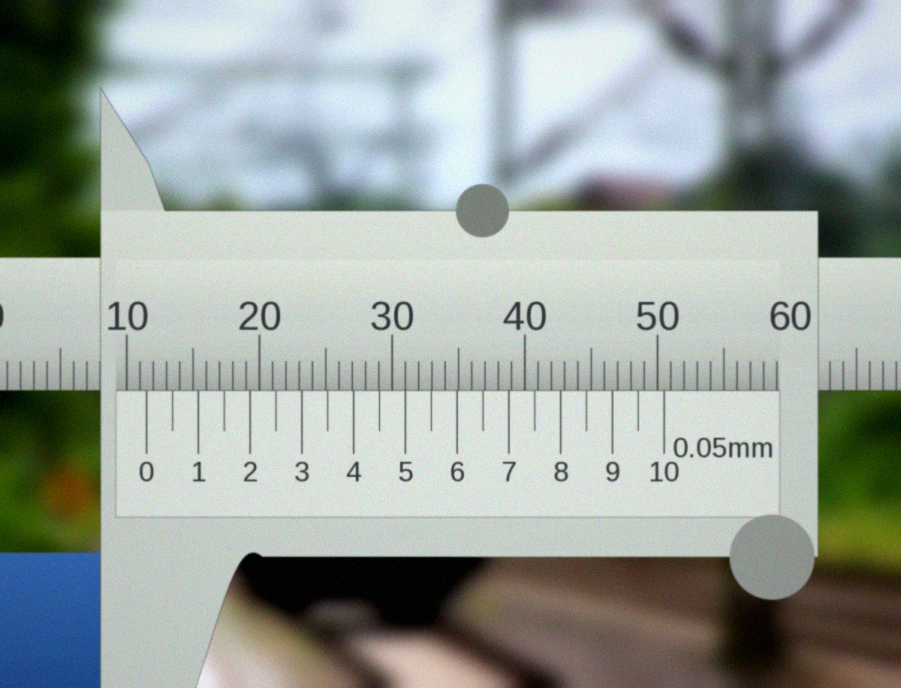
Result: 11.5 (mm)
